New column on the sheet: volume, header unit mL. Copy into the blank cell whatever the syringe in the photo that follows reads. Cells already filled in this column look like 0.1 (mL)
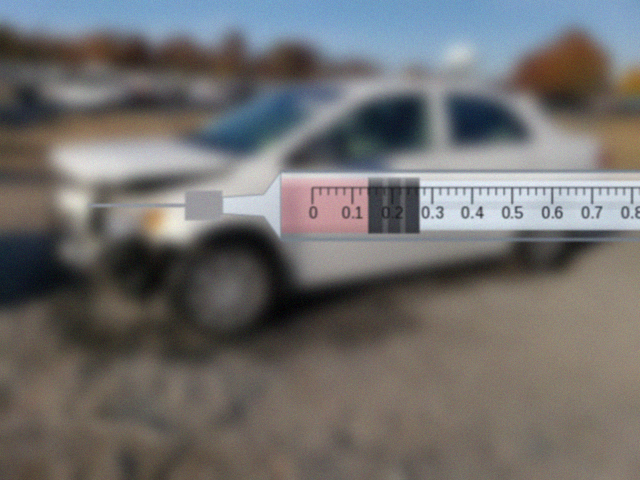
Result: 0.14 (mL)
